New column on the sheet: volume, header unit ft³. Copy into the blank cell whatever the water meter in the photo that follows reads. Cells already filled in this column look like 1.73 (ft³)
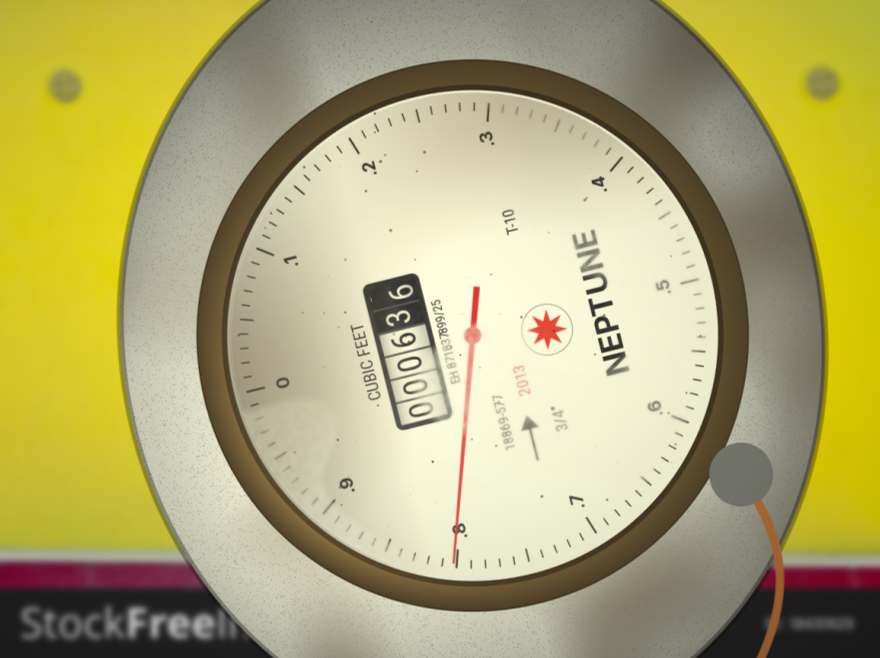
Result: 635.80 (ft³)
